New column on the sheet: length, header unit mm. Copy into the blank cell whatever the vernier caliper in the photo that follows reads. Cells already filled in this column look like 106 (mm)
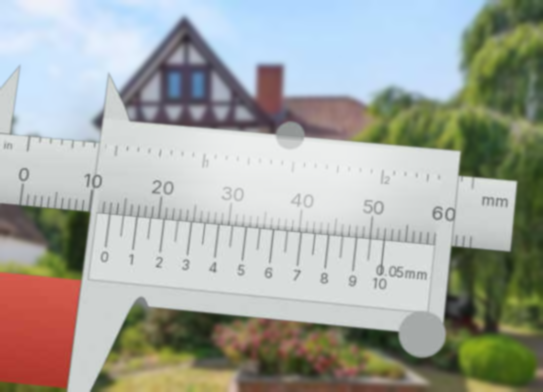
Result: 13.0 (mm)
